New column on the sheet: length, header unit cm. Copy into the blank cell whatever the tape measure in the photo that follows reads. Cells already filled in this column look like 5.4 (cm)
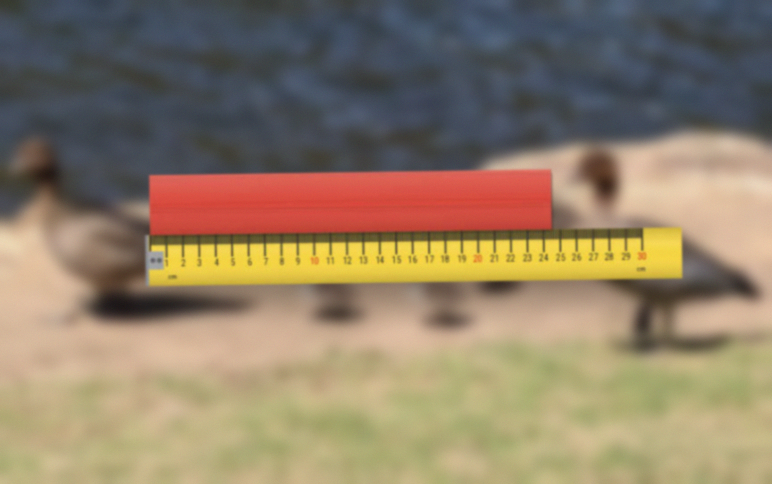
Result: 24.5 (cm)
